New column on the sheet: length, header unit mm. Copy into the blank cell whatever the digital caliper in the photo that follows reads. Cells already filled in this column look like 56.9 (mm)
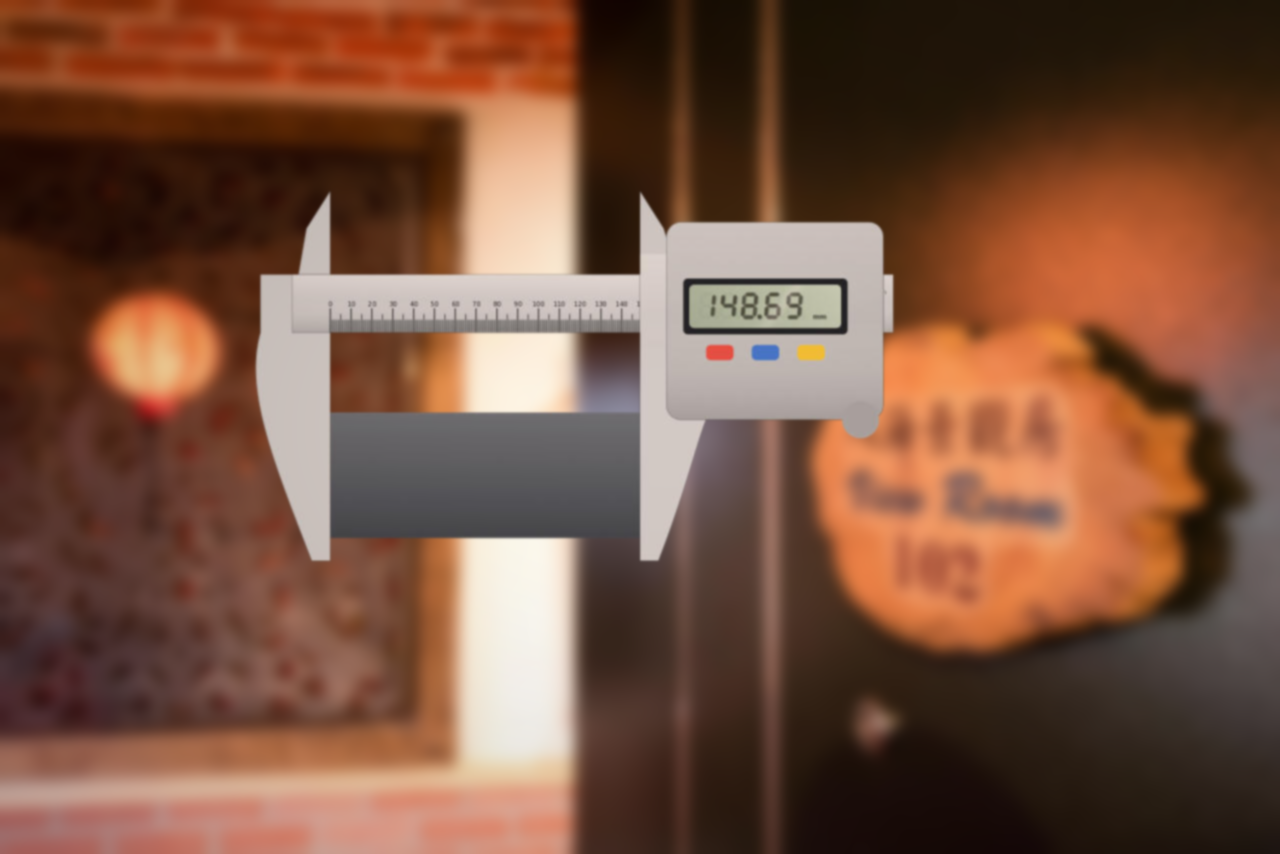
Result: 148.69 (mm)
